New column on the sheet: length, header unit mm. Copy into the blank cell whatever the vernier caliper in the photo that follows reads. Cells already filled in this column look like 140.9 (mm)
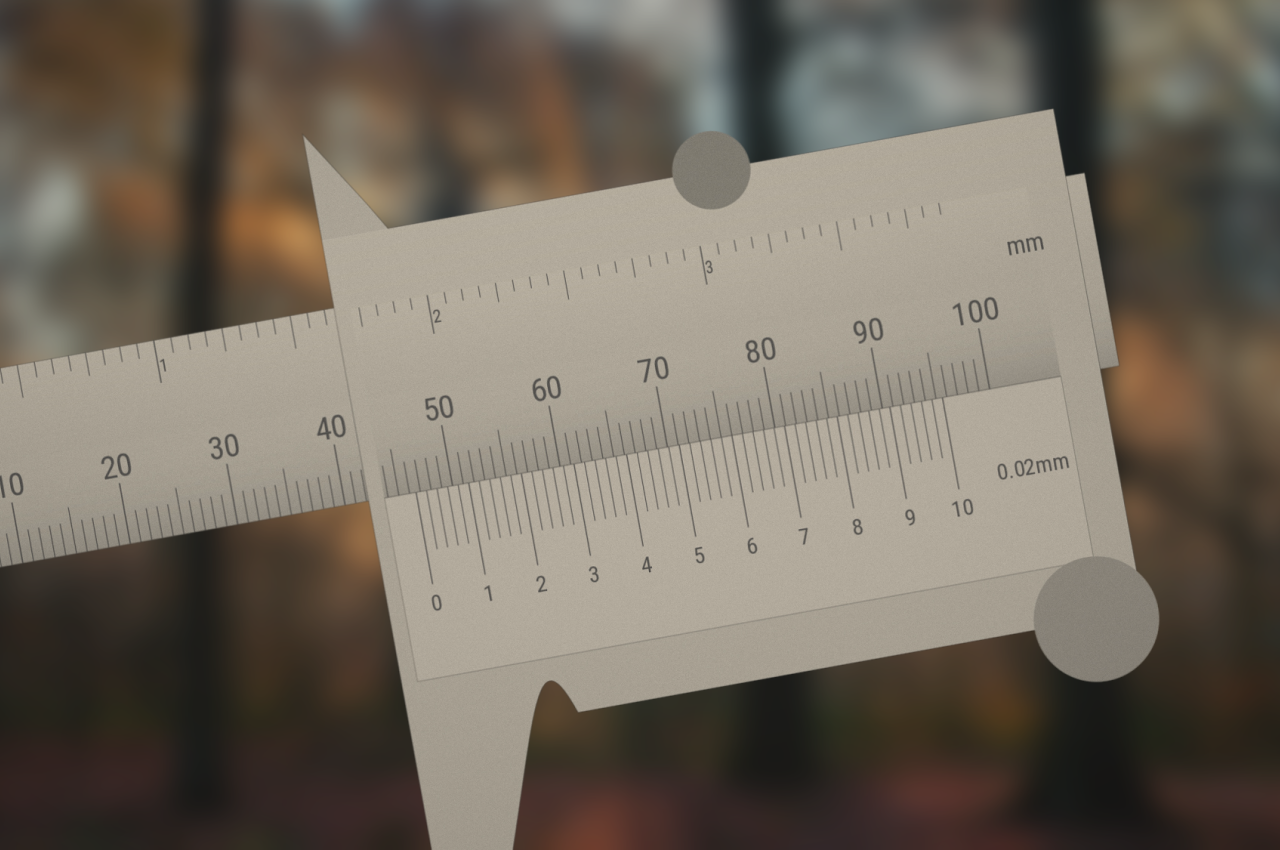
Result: 46.6 (mm)
